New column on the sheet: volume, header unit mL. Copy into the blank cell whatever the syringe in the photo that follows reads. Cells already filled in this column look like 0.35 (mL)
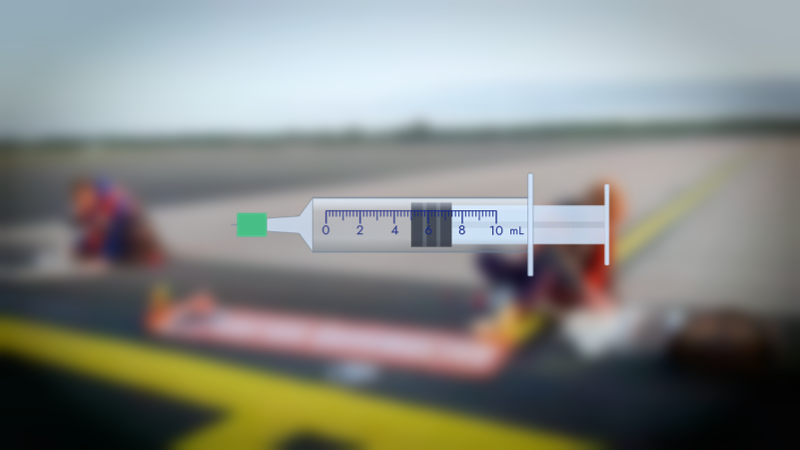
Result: 5 (mL)
